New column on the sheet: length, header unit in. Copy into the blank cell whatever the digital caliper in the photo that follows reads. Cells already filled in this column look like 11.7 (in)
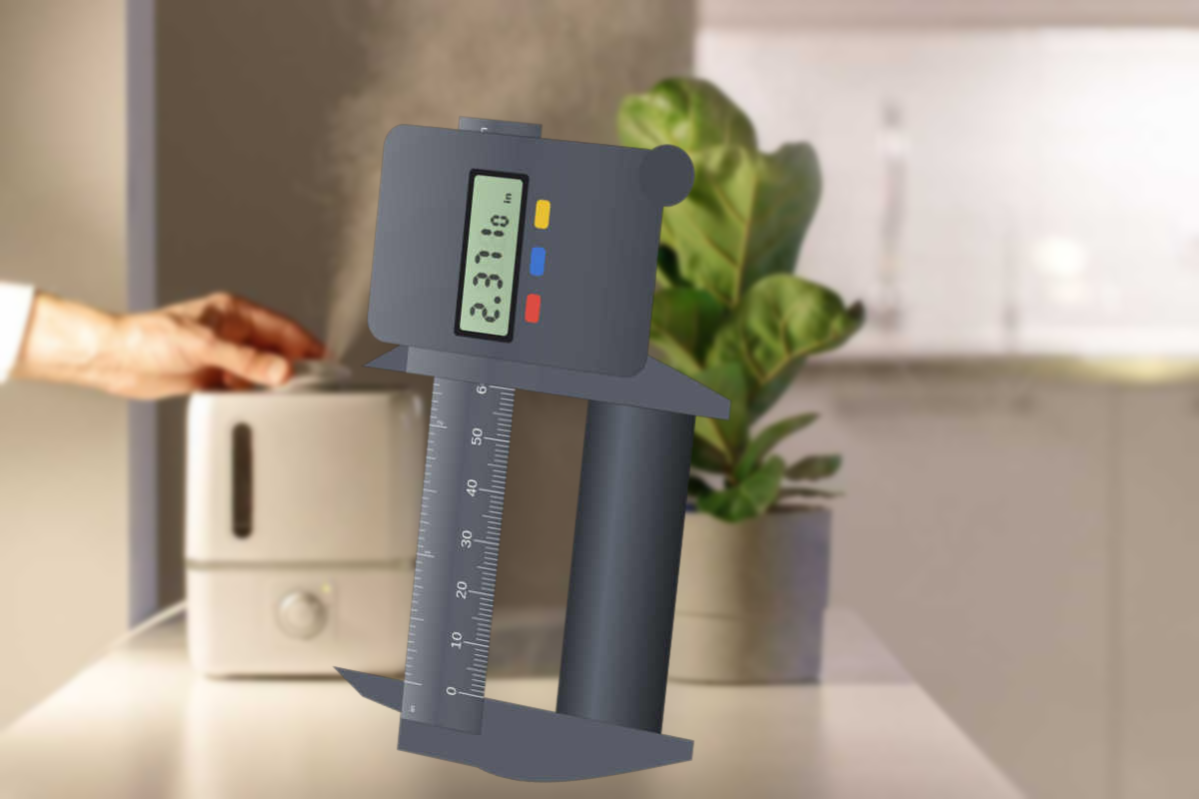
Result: 2.3710 (in)
